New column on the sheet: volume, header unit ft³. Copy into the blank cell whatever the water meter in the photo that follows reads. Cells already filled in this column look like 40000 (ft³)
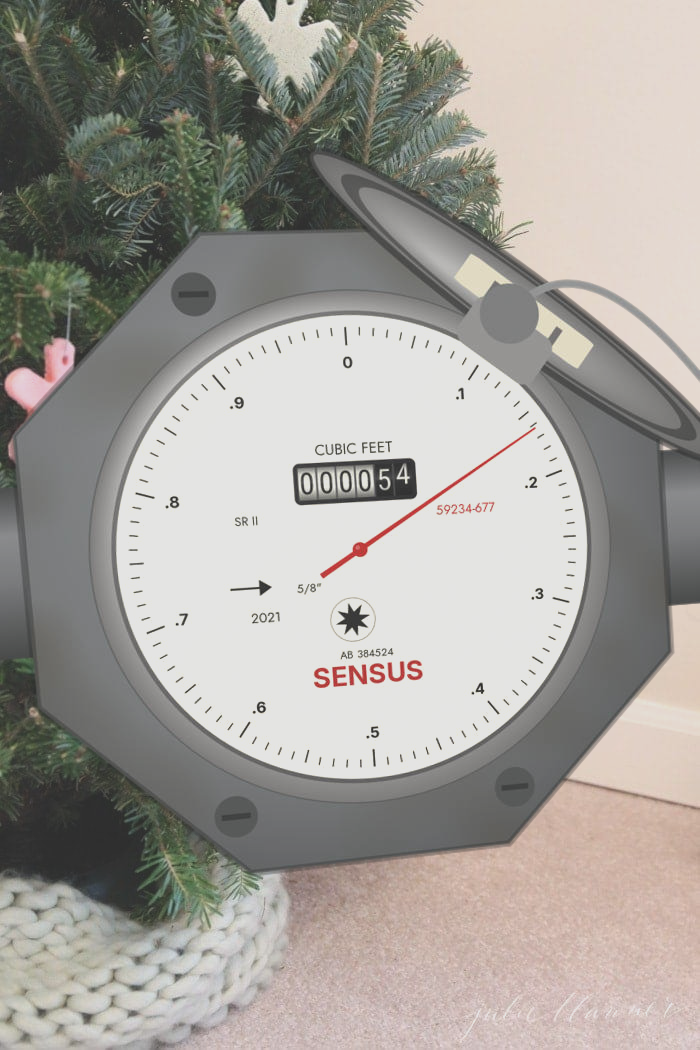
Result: 54.16 (ft³)
